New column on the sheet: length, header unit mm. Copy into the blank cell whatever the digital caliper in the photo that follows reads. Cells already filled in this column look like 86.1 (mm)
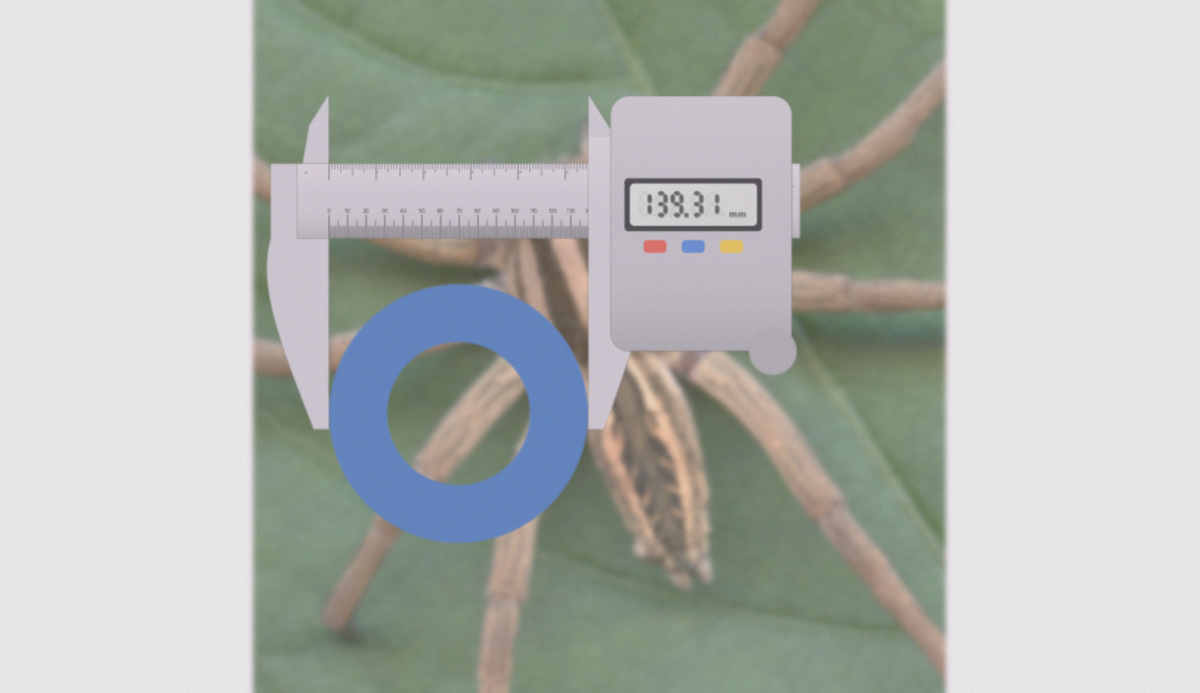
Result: 139.31 (mm)
